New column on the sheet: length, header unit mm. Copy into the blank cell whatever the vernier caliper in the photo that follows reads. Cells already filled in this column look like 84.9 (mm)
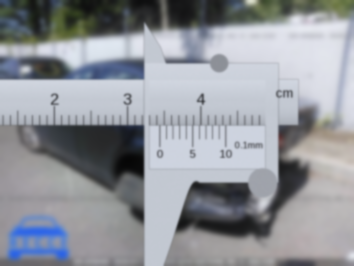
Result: 34.4 (mm)
